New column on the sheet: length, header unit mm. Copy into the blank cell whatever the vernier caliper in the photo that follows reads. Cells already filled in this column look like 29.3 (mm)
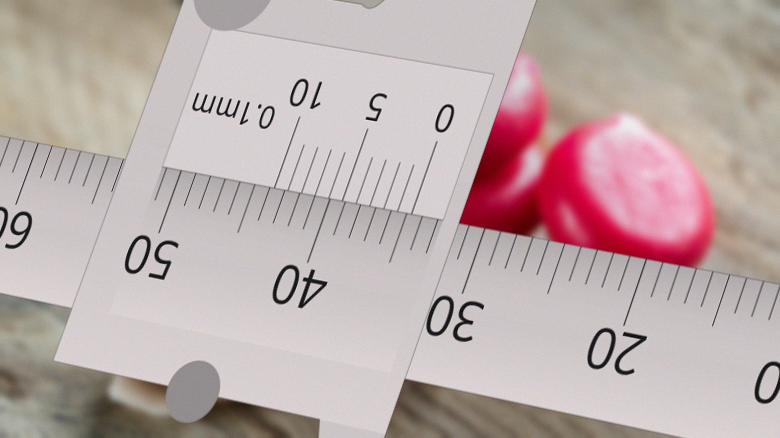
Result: 34.7 (mm)
